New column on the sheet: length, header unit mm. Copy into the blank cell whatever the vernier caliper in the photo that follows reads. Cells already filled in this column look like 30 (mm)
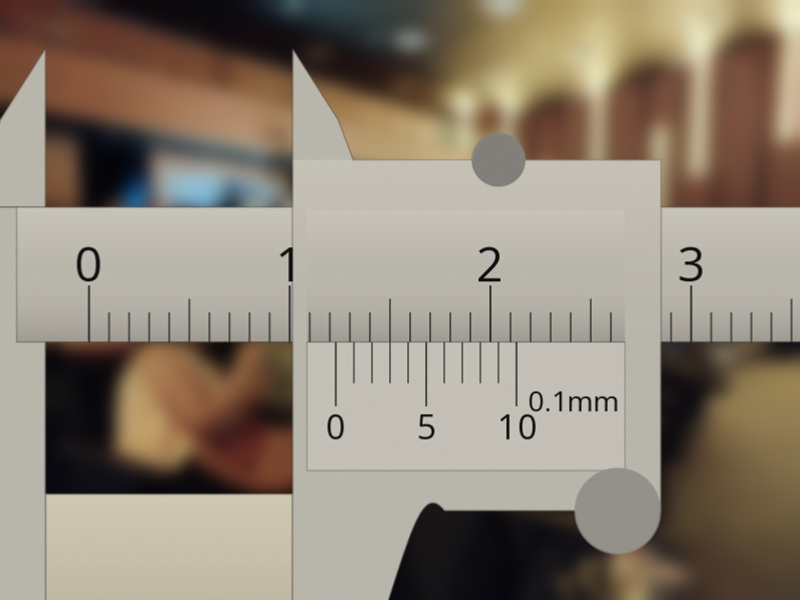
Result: 12.3 (mm)
